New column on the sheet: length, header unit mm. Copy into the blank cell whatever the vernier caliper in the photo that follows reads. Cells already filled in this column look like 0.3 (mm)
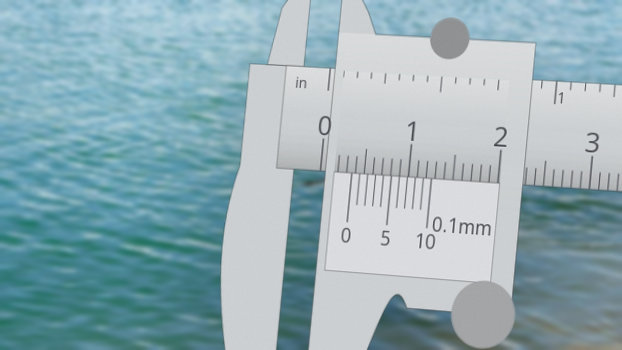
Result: 3.6 (mm)
